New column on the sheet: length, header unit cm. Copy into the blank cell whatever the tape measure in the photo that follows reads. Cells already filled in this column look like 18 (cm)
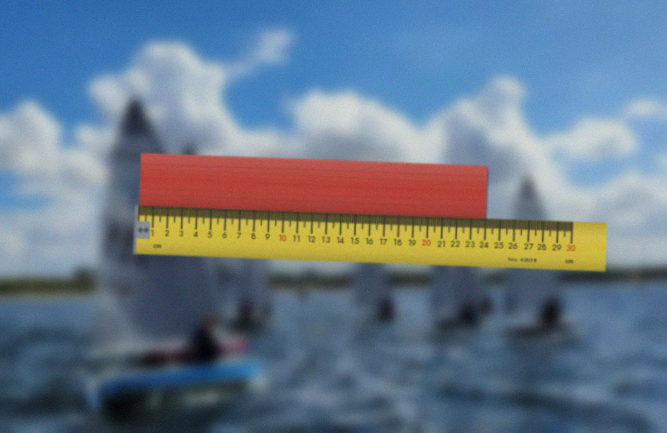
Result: 24 (cm)
